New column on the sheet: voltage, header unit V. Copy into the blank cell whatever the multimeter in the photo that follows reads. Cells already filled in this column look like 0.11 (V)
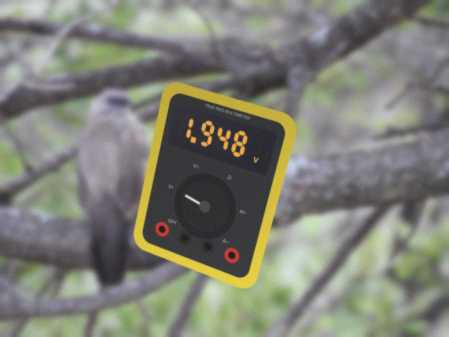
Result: 1.948 (V)
